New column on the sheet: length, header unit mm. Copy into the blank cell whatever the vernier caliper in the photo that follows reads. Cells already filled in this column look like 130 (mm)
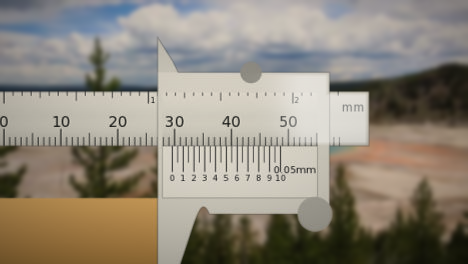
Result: 29.6 (mm)
